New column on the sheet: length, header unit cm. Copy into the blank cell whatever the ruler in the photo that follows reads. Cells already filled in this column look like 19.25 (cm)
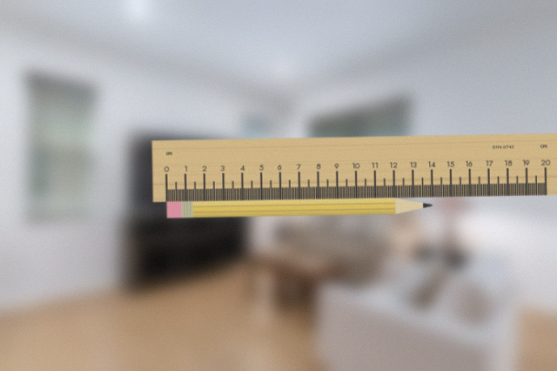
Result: 14 (cm)
